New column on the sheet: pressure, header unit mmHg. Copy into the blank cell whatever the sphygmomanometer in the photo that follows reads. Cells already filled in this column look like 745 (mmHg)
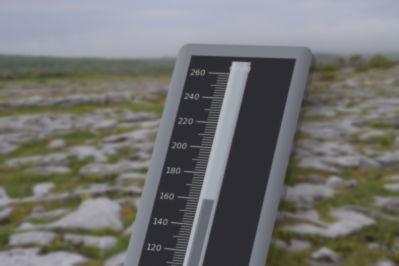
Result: 160 (mmHg)
